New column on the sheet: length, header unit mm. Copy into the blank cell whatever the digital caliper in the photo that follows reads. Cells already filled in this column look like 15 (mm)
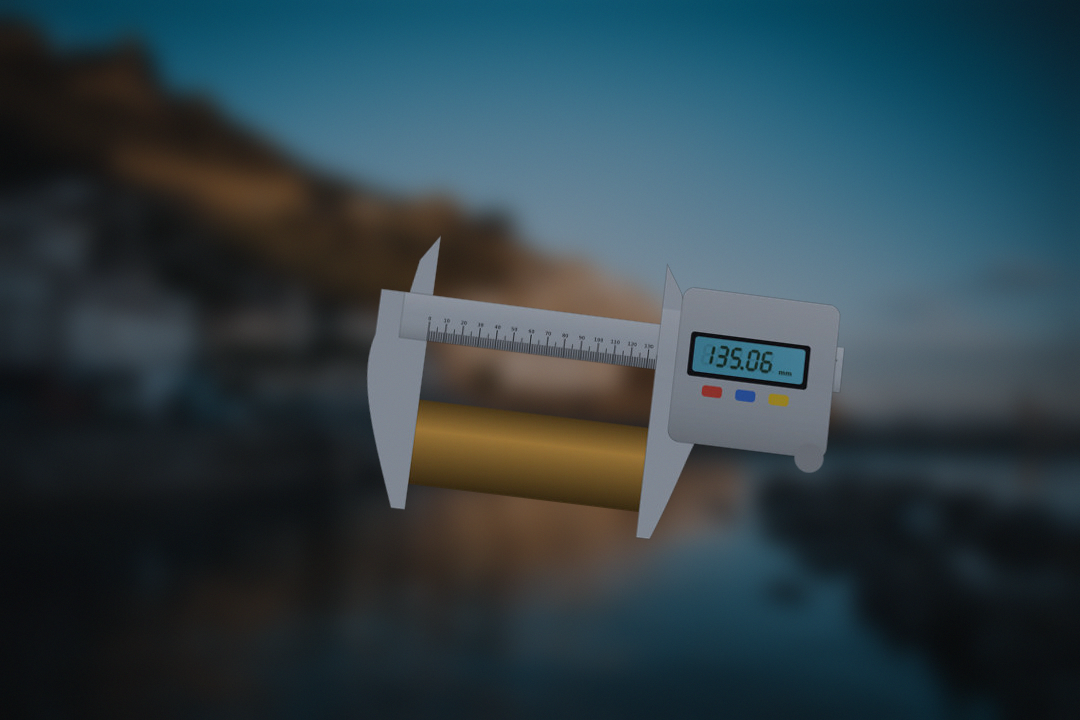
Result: 135.06 (mm)
